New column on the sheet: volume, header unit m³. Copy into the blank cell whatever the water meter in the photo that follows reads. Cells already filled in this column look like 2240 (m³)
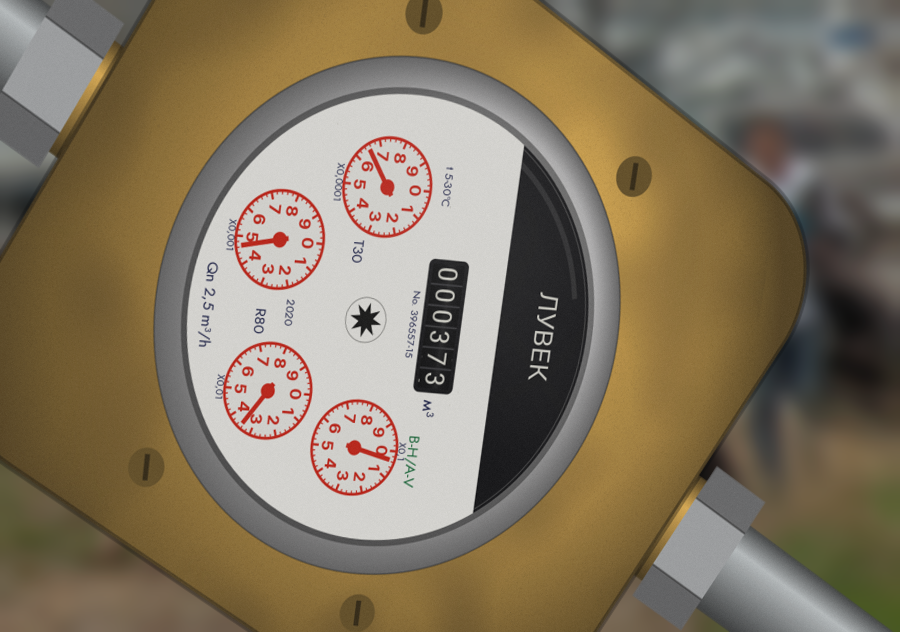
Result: 373.0346 (m³)
